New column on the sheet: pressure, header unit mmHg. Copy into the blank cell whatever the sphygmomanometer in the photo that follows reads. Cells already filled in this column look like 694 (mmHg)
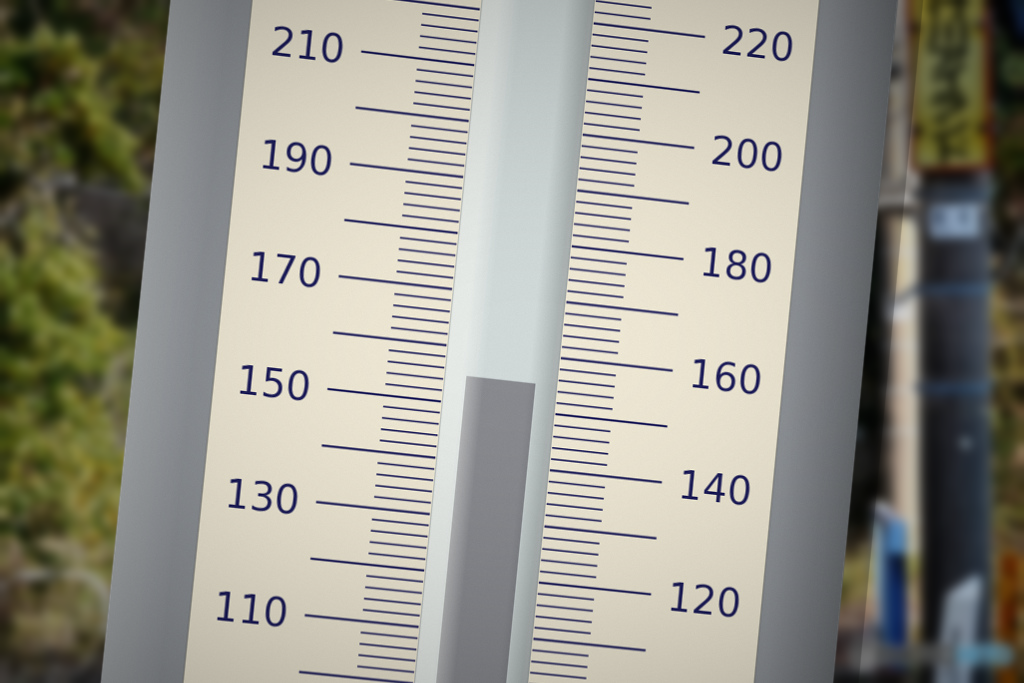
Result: 155 (mmHg)
